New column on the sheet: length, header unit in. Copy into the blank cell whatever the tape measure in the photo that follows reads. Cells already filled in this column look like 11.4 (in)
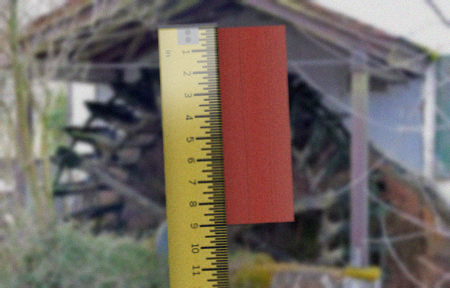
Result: 9 (in)
